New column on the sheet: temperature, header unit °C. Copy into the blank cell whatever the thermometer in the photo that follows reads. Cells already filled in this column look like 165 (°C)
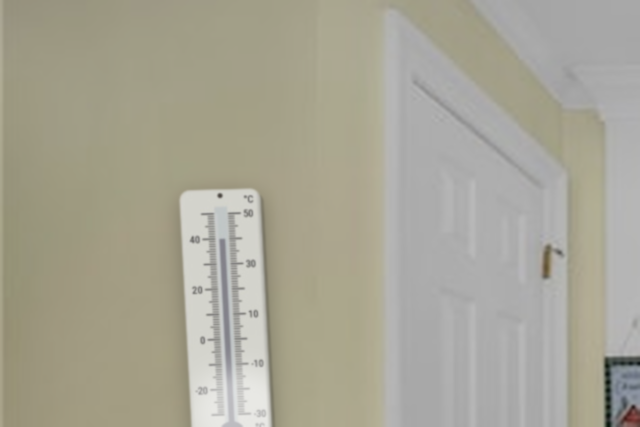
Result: 40 (°C)
